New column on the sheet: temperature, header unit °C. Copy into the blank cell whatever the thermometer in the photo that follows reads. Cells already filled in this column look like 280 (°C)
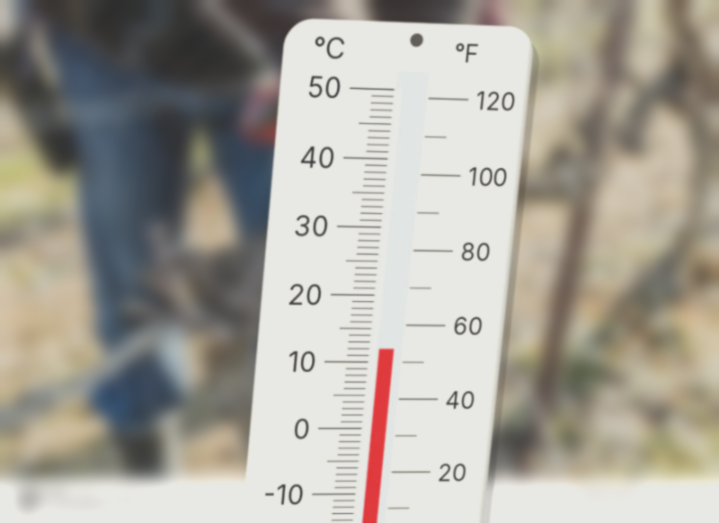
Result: 12 (°C)
